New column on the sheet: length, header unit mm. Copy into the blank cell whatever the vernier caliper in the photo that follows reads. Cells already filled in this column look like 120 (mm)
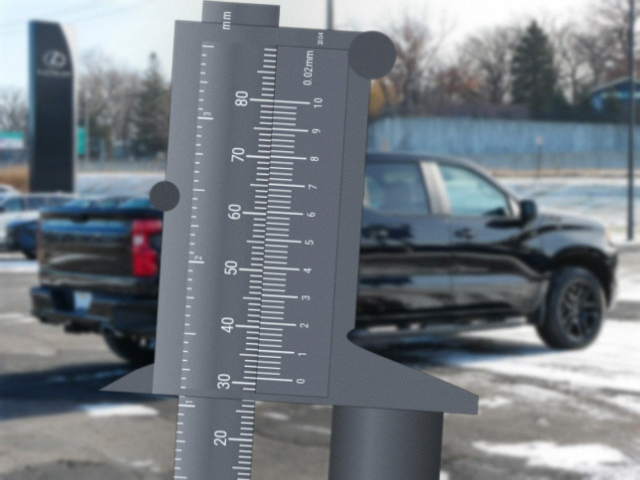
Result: 31.0 (mm)
